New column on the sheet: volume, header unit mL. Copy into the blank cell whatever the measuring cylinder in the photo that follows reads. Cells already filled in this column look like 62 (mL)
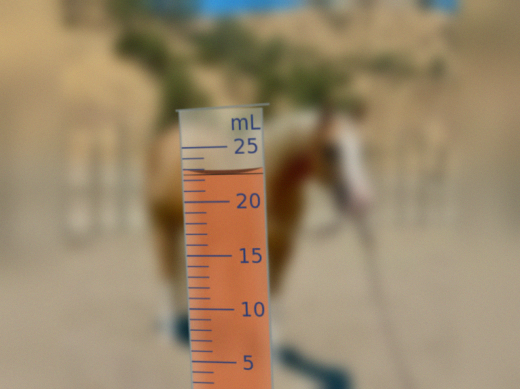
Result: 22.5 (mL)
